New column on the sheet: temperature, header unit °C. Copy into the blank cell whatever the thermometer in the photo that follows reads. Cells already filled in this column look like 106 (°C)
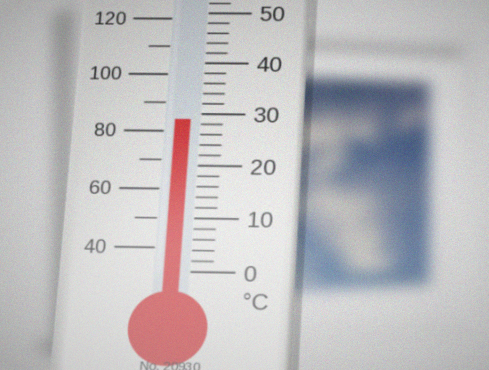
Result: 29 (°C)
